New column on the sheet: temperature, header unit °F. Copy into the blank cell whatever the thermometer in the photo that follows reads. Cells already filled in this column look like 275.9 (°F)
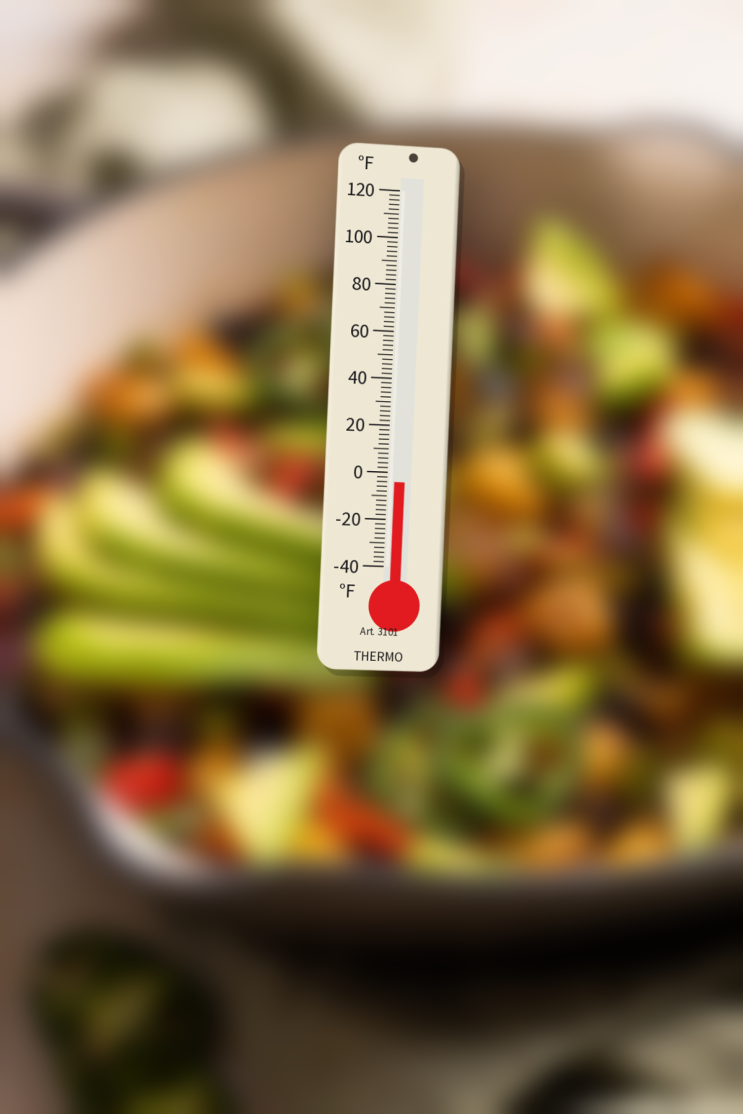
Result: -4 (°F)
